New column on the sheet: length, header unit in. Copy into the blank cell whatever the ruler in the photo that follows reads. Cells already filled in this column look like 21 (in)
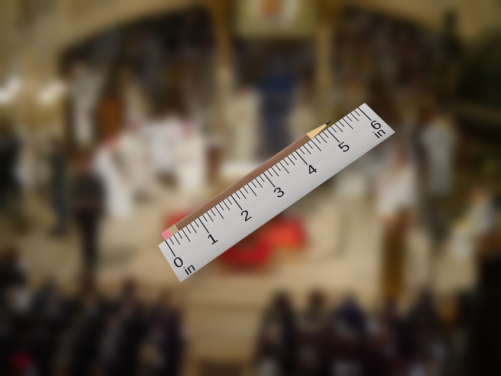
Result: 5.25 (in)
